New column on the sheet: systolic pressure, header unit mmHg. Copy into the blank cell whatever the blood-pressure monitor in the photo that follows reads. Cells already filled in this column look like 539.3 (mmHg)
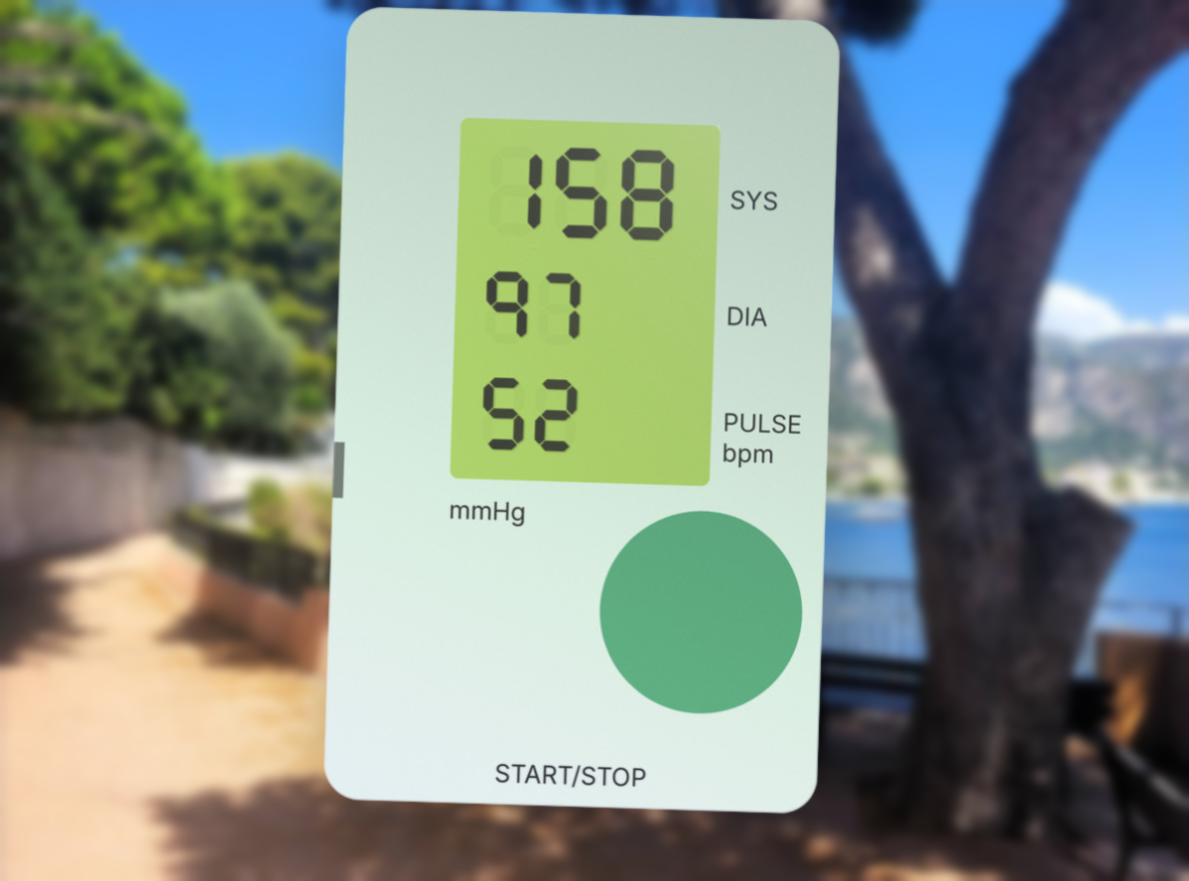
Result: 158 (mmHg)
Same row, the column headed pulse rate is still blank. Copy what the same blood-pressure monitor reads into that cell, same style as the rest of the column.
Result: 52 (bpm)
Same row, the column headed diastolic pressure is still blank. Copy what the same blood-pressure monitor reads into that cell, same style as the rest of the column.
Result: 97 (mmHg)
